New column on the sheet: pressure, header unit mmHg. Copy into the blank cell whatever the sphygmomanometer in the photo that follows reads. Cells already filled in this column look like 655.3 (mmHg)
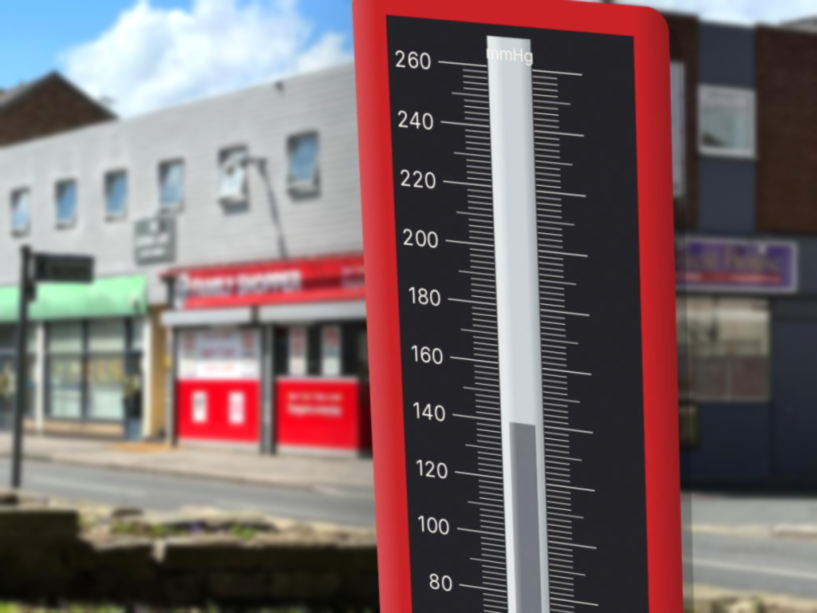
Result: 140 (mmHg)
